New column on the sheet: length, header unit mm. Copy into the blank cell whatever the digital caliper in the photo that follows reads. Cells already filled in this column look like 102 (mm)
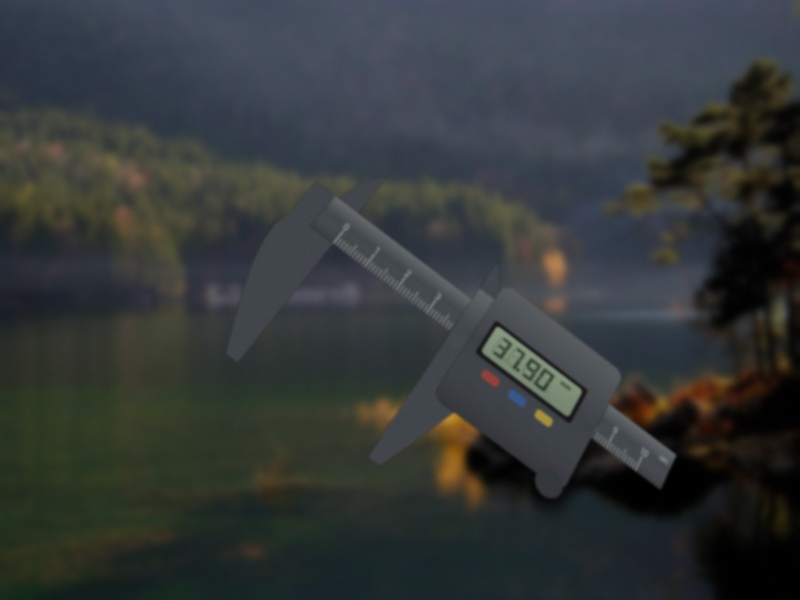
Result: 37.90 (mm)
